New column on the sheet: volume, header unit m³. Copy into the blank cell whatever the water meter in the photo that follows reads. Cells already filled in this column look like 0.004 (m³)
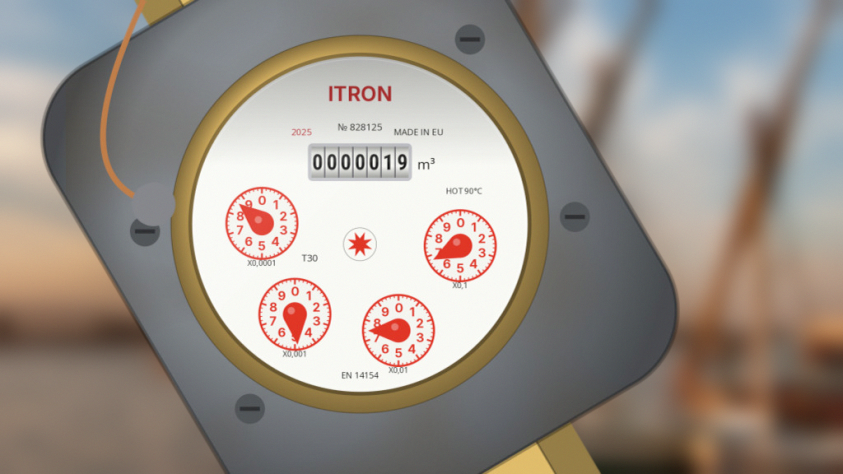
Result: 19.6748 (m³)
